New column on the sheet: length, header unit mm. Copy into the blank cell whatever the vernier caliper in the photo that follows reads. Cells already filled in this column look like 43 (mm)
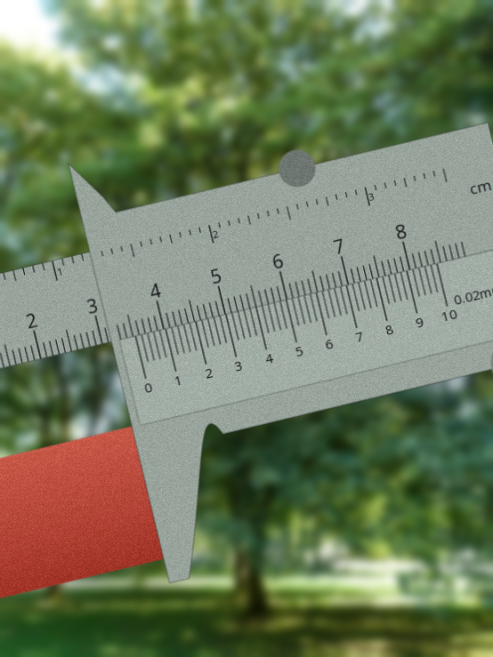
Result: 35.4 (mm)
